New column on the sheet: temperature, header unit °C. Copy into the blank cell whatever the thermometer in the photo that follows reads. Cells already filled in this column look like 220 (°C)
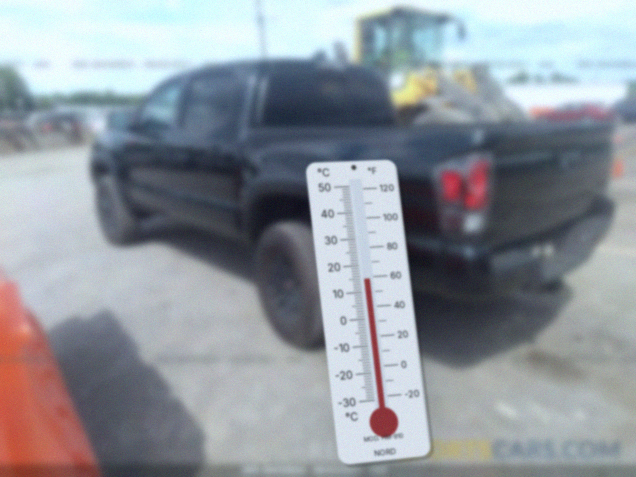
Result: 15 (°C)
